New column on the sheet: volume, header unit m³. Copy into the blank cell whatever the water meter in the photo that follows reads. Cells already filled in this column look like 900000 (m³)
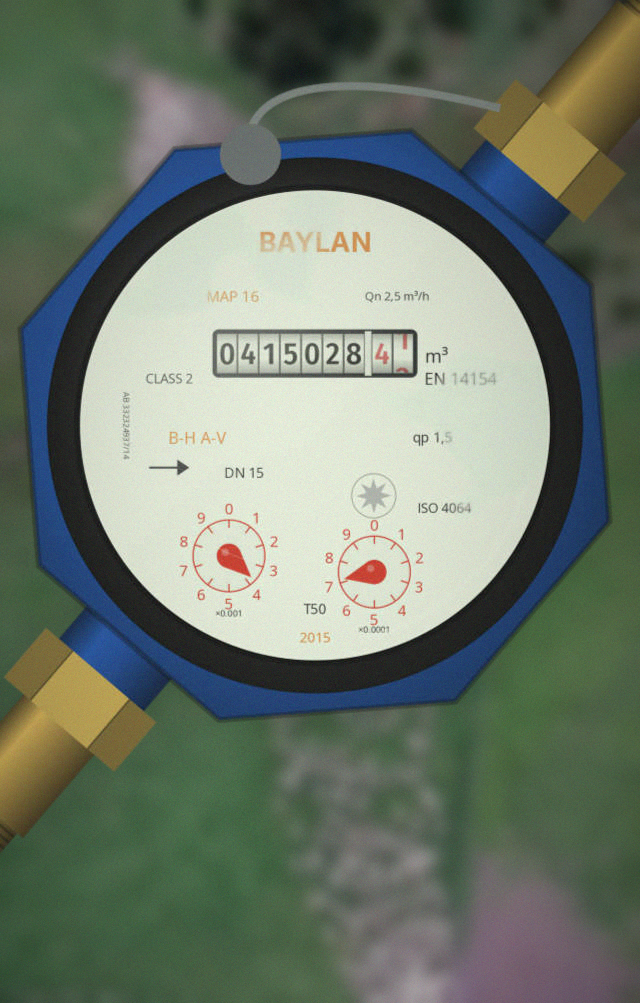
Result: 415028.4137 (m³)
